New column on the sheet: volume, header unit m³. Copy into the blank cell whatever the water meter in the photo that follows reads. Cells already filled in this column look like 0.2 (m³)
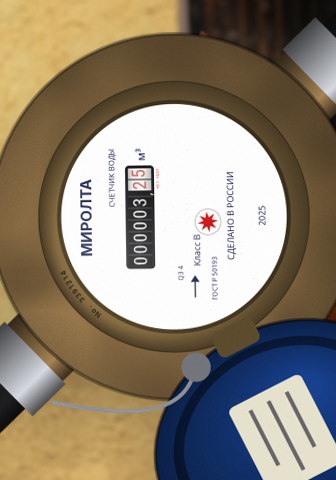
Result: 3.25 (m³)
